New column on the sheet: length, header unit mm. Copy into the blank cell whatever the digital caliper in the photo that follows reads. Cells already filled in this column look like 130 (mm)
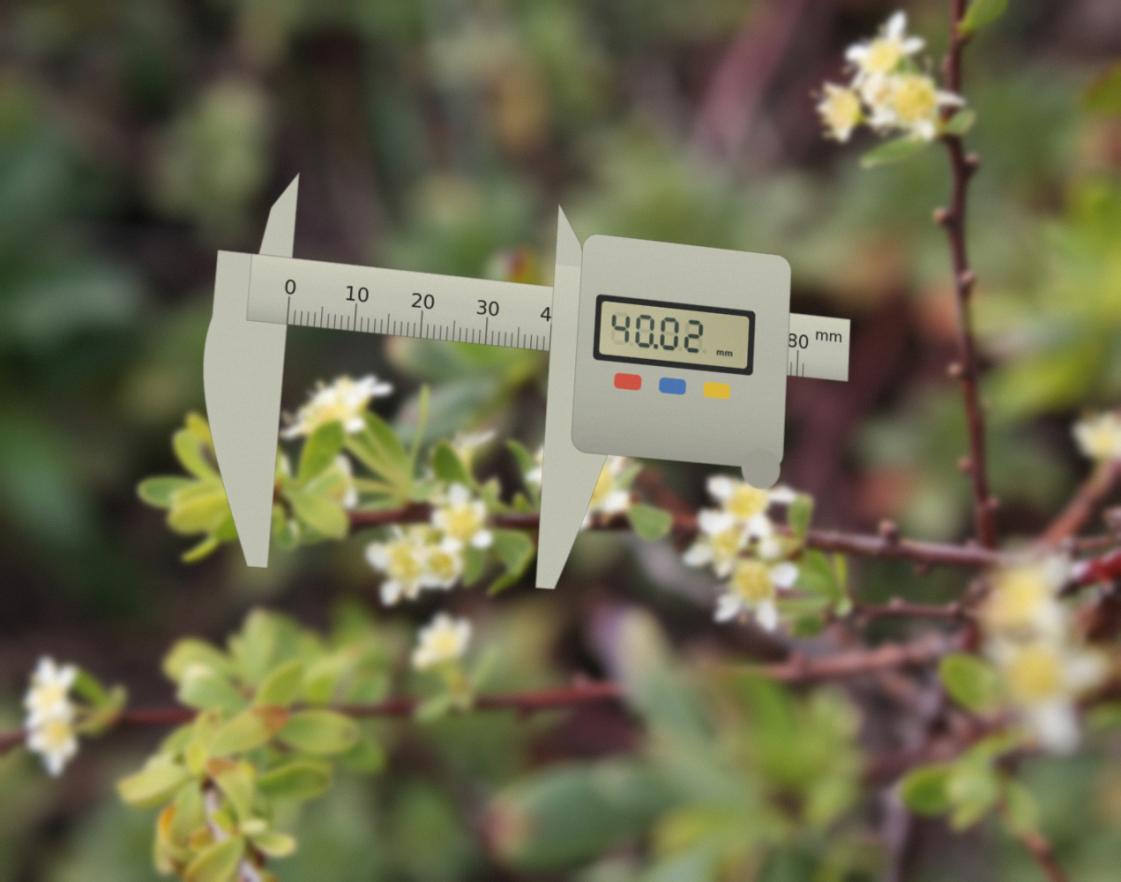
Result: 40.02 (mm)
